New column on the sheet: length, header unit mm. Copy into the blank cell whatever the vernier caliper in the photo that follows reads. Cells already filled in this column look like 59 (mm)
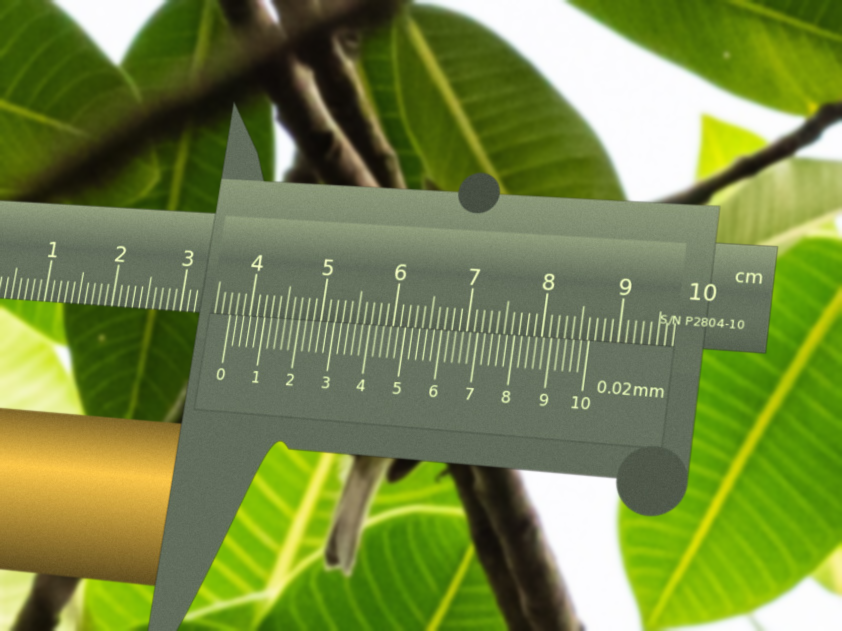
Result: 37.2 (mm)
